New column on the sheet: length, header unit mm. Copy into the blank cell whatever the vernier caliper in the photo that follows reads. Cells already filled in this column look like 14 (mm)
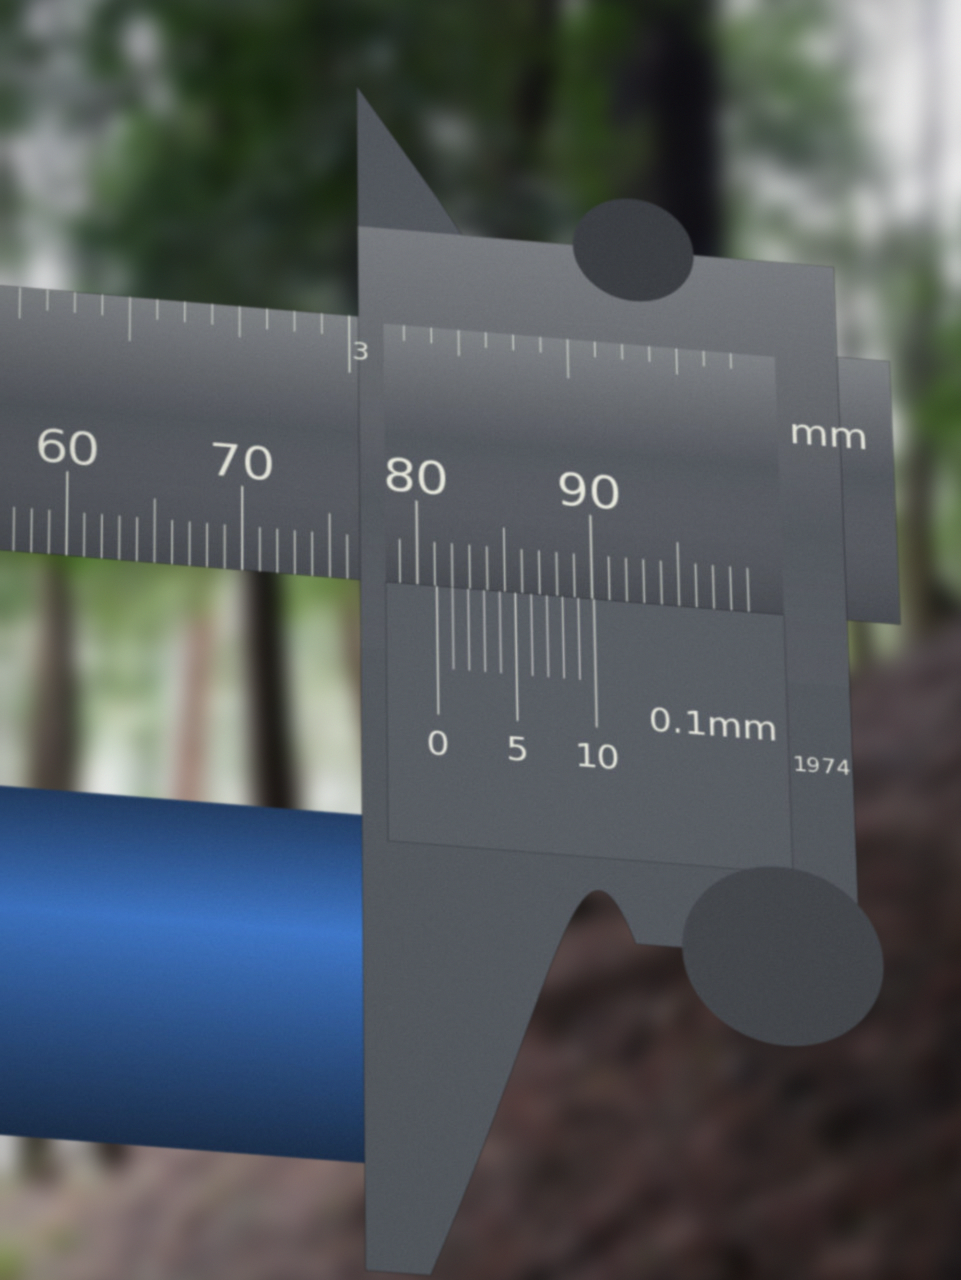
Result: 81.1 (mm)
